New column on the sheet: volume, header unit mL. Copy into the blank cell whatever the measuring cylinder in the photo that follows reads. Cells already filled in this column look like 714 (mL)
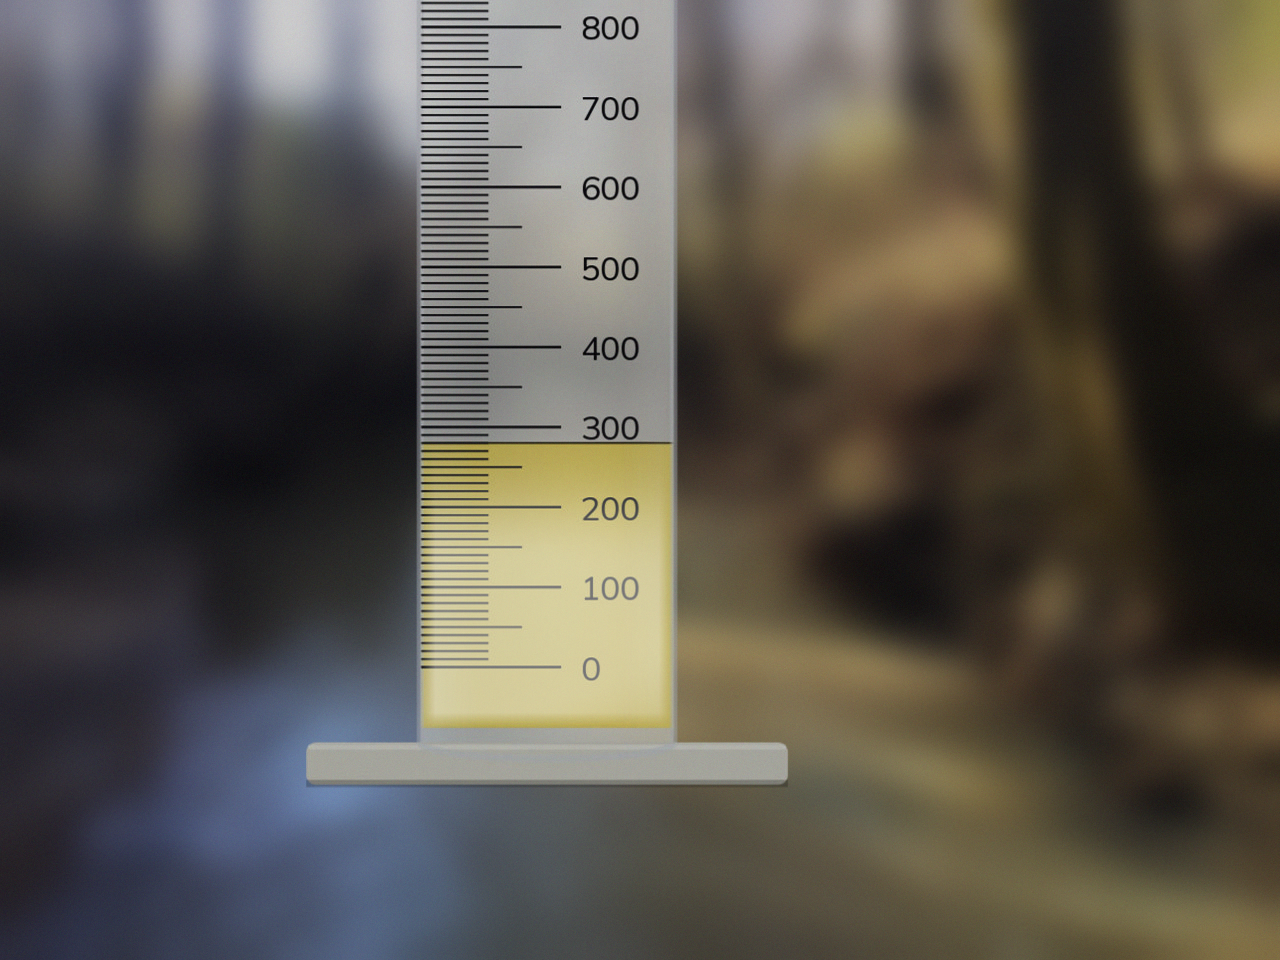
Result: 280 (mL)
